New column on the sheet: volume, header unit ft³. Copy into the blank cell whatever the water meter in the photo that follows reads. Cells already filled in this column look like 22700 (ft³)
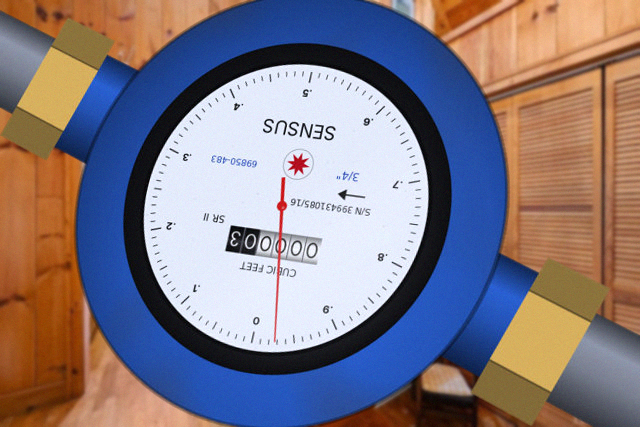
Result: 2.97 (ft³)
